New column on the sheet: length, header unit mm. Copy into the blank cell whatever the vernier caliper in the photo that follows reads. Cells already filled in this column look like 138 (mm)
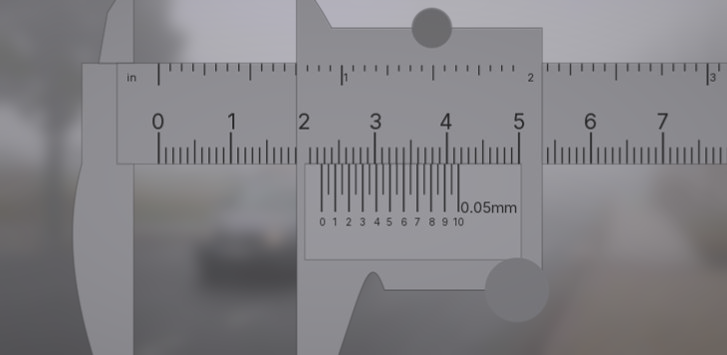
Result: 22.6 (mm)
